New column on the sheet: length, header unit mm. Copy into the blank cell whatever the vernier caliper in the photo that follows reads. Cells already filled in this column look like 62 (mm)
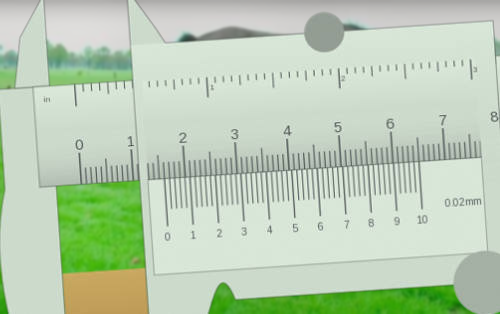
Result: 16.0 (mm)
